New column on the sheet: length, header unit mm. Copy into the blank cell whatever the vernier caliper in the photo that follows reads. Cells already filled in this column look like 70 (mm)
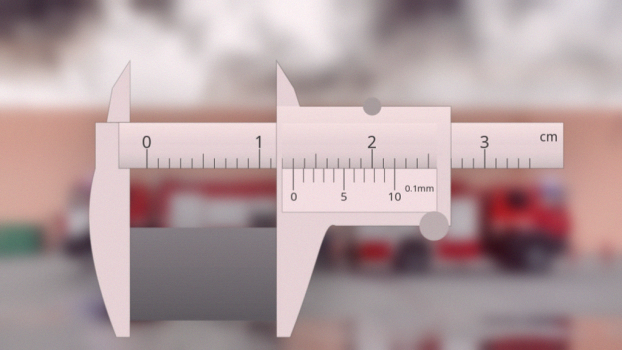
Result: 13.0 (mm)
